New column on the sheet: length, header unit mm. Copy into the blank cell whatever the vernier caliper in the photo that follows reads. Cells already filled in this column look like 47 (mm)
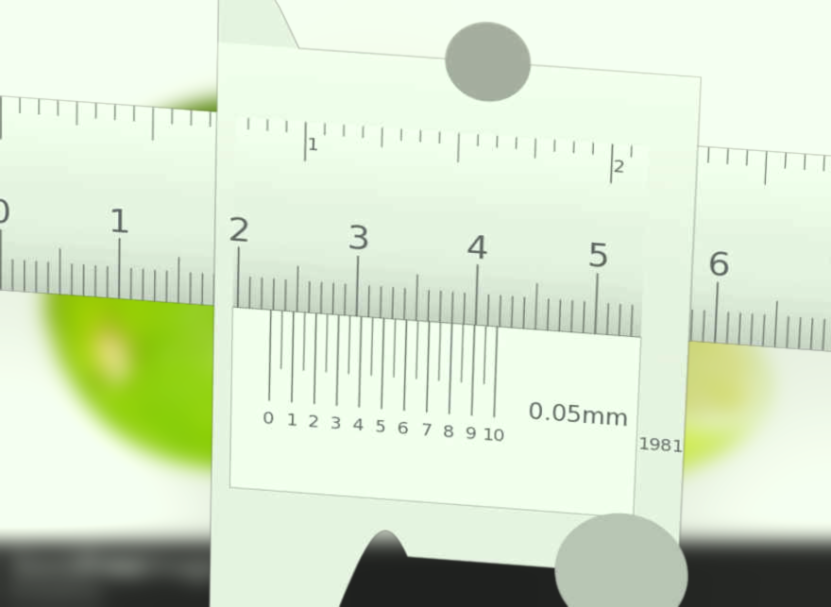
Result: 22.8 (mm)
